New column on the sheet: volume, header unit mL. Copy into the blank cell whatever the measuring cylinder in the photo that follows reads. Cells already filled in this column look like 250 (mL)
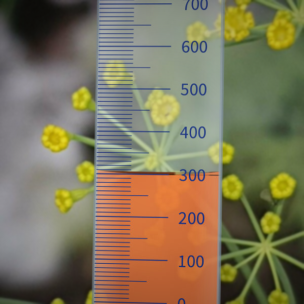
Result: 300 (mL)
